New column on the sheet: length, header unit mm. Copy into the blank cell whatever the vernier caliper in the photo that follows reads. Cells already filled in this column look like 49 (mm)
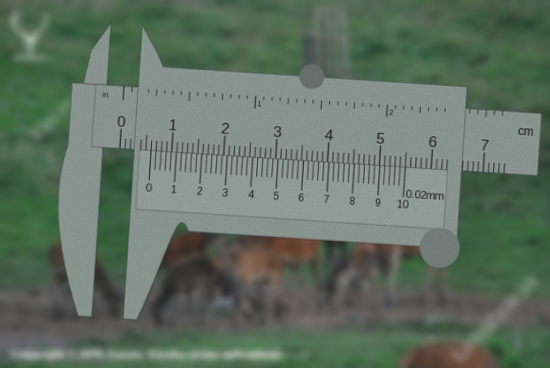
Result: 6.0 (mm)
